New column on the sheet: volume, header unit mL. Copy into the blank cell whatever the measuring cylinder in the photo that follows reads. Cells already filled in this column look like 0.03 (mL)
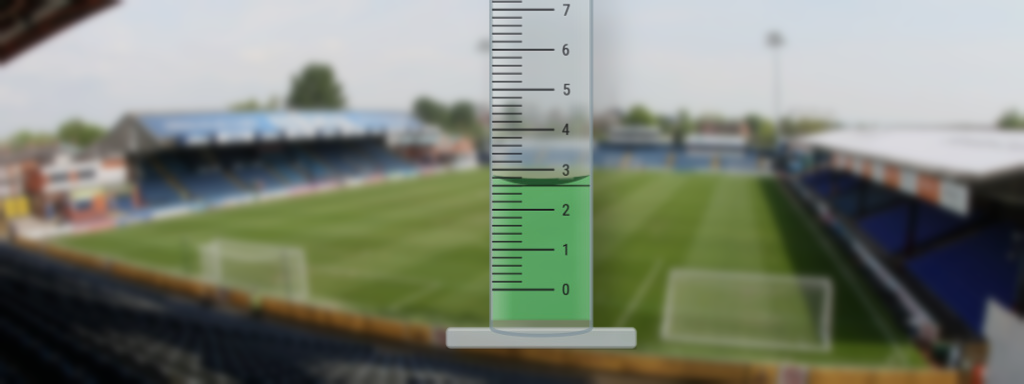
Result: 2.6 (mL)
